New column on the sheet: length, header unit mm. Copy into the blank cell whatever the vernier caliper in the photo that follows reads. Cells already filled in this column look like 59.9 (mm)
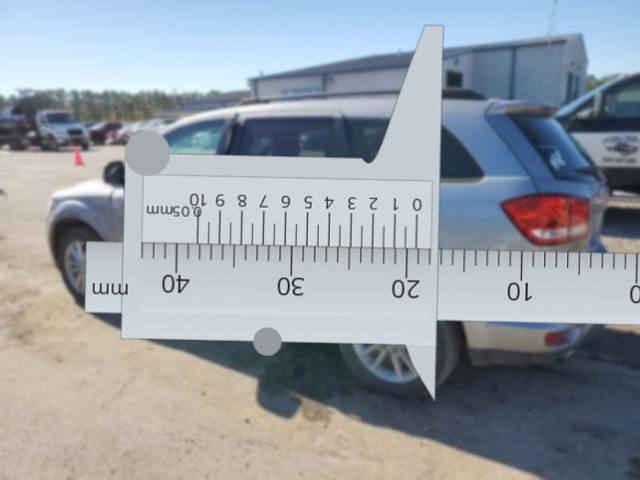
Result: 19.2 (mm)
